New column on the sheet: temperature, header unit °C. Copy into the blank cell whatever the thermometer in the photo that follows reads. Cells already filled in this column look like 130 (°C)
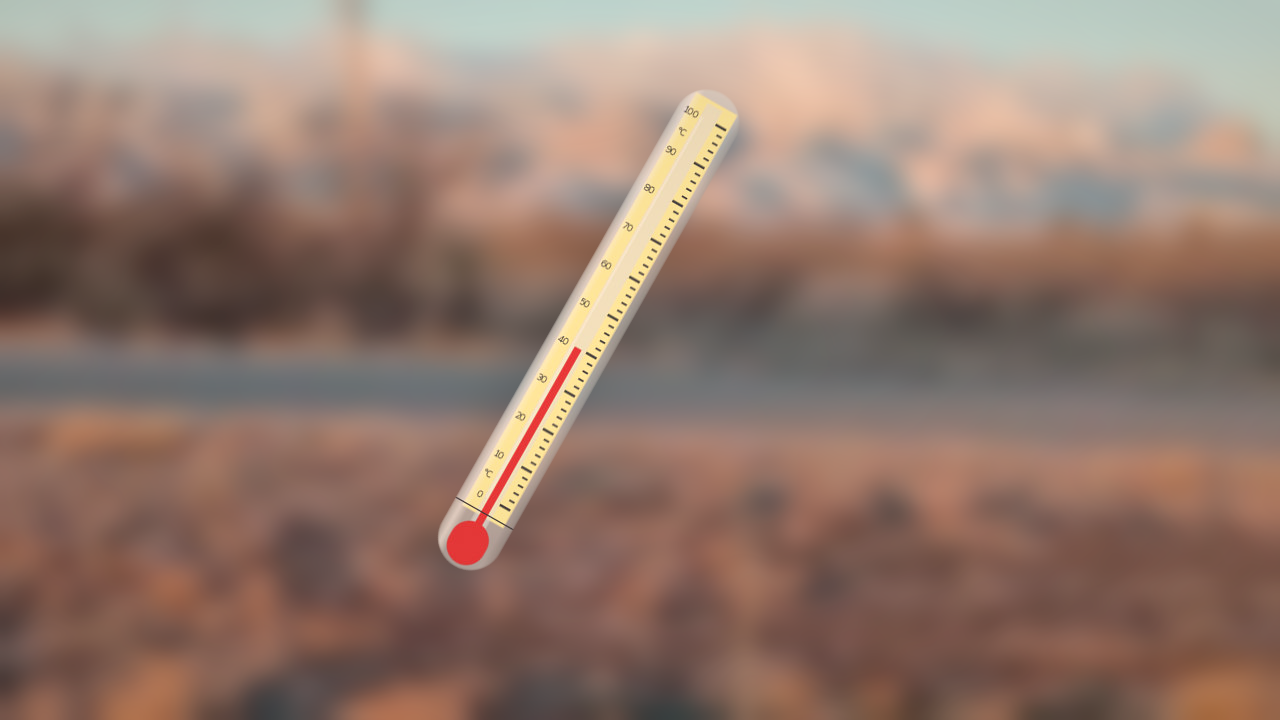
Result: 40 (°C)
